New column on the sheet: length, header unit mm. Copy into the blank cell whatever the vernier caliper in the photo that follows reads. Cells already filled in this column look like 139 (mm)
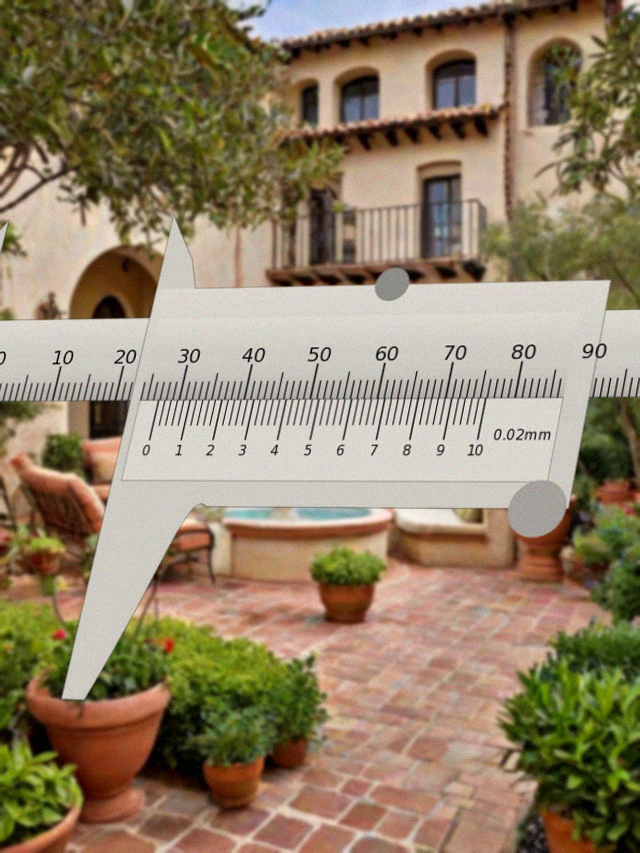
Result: 26.8 (mm)
